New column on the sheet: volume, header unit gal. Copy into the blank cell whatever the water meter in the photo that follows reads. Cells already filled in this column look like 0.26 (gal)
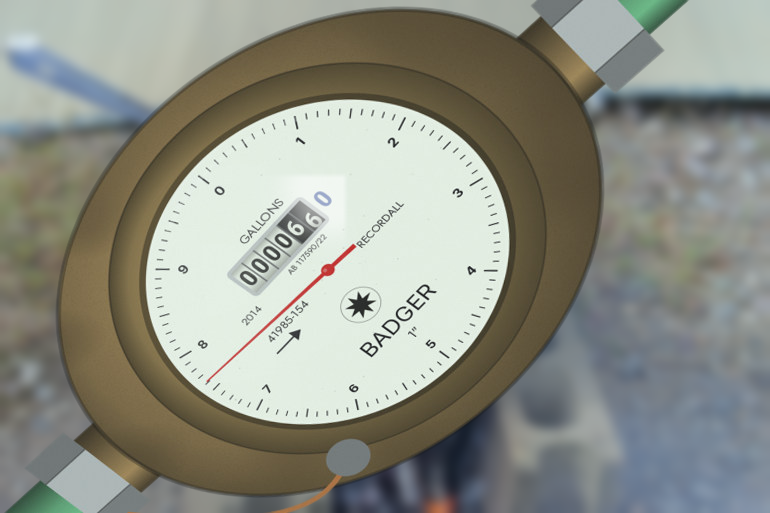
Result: 657.6 (gal)
